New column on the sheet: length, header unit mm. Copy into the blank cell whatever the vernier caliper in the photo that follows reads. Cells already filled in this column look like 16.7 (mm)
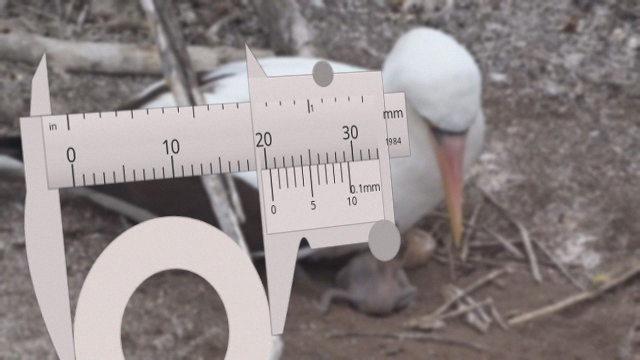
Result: 20.4 (mm)
